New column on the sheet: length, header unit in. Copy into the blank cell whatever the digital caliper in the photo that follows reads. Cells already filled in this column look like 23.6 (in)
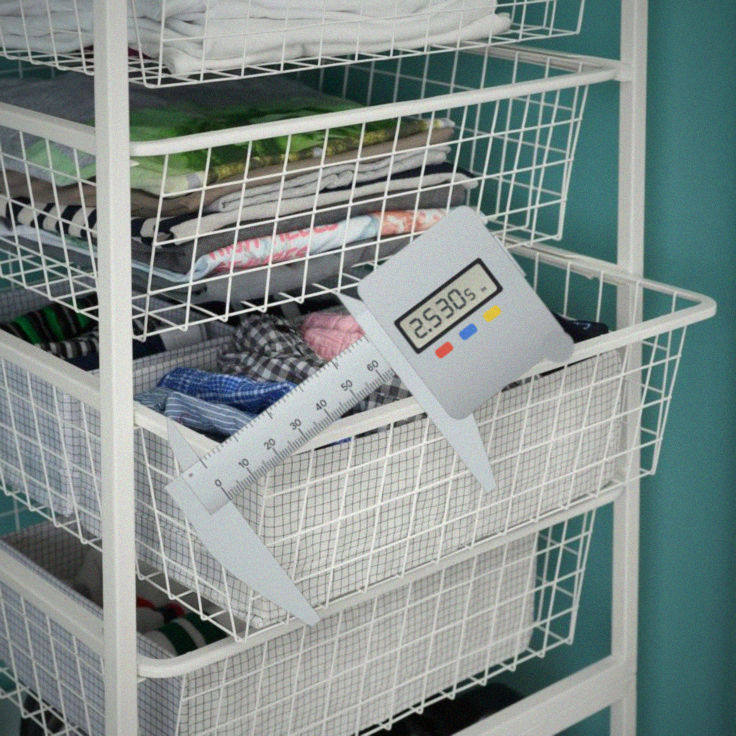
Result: 2.5305 (in)
